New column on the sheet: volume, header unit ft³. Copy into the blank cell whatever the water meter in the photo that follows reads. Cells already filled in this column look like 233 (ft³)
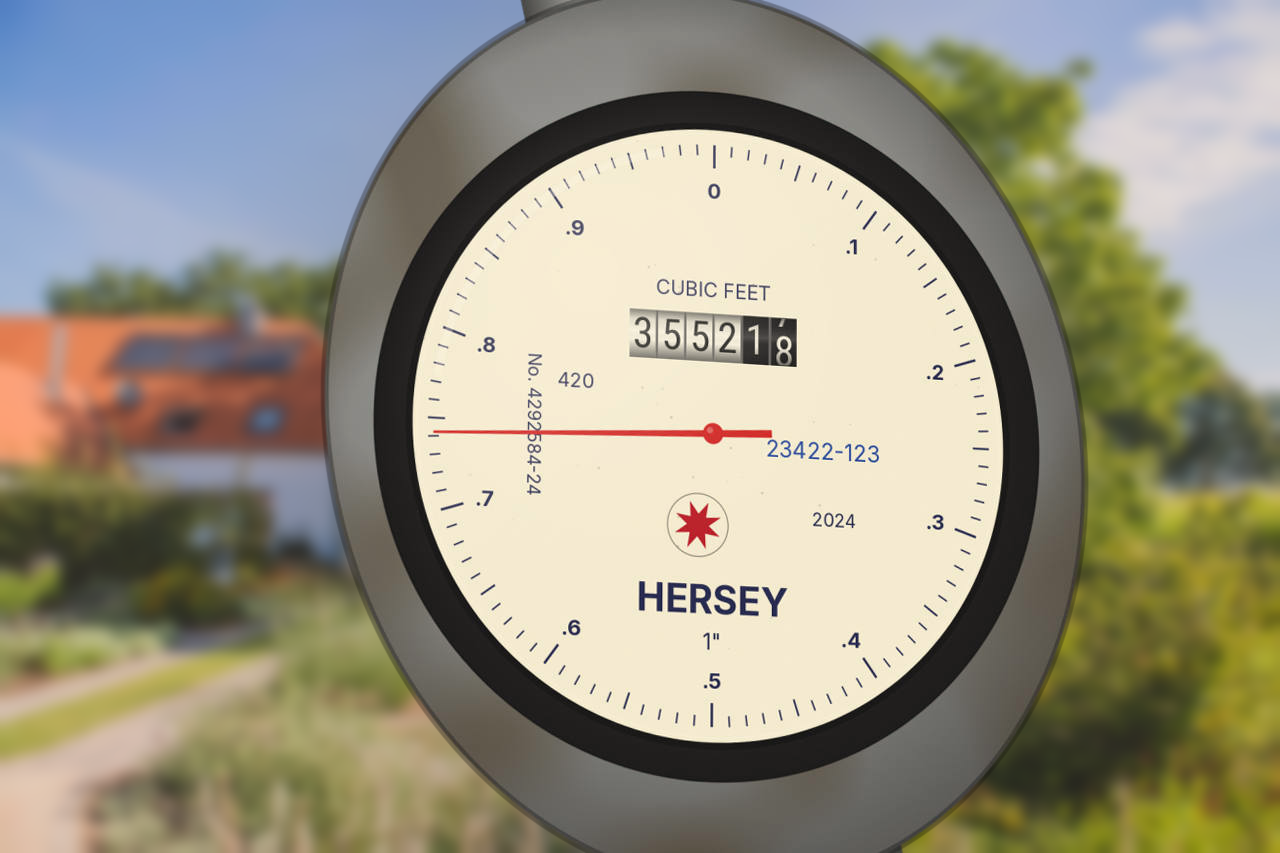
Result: 355217.74 (ft³)
